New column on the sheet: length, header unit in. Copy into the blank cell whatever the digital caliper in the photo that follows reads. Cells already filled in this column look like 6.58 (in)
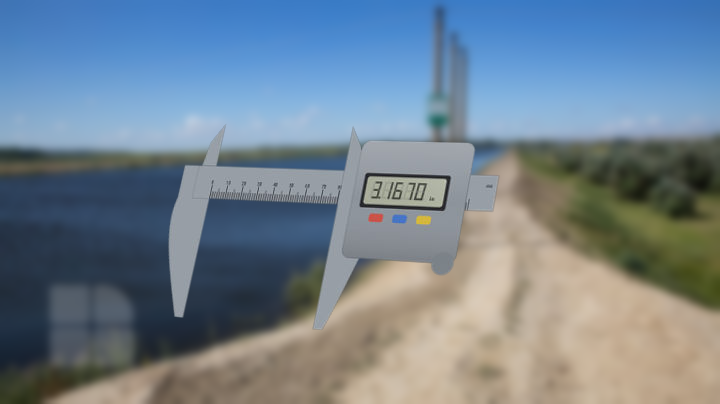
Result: 3.1670 (in)
